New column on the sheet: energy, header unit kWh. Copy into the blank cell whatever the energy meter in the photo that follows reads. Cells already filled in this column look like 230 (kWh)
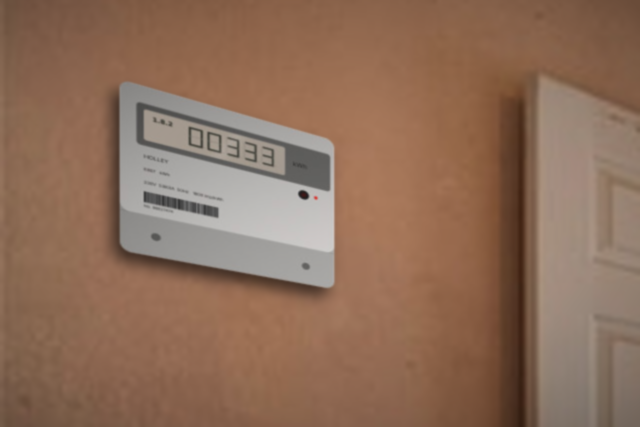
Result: 333 (kWh)
